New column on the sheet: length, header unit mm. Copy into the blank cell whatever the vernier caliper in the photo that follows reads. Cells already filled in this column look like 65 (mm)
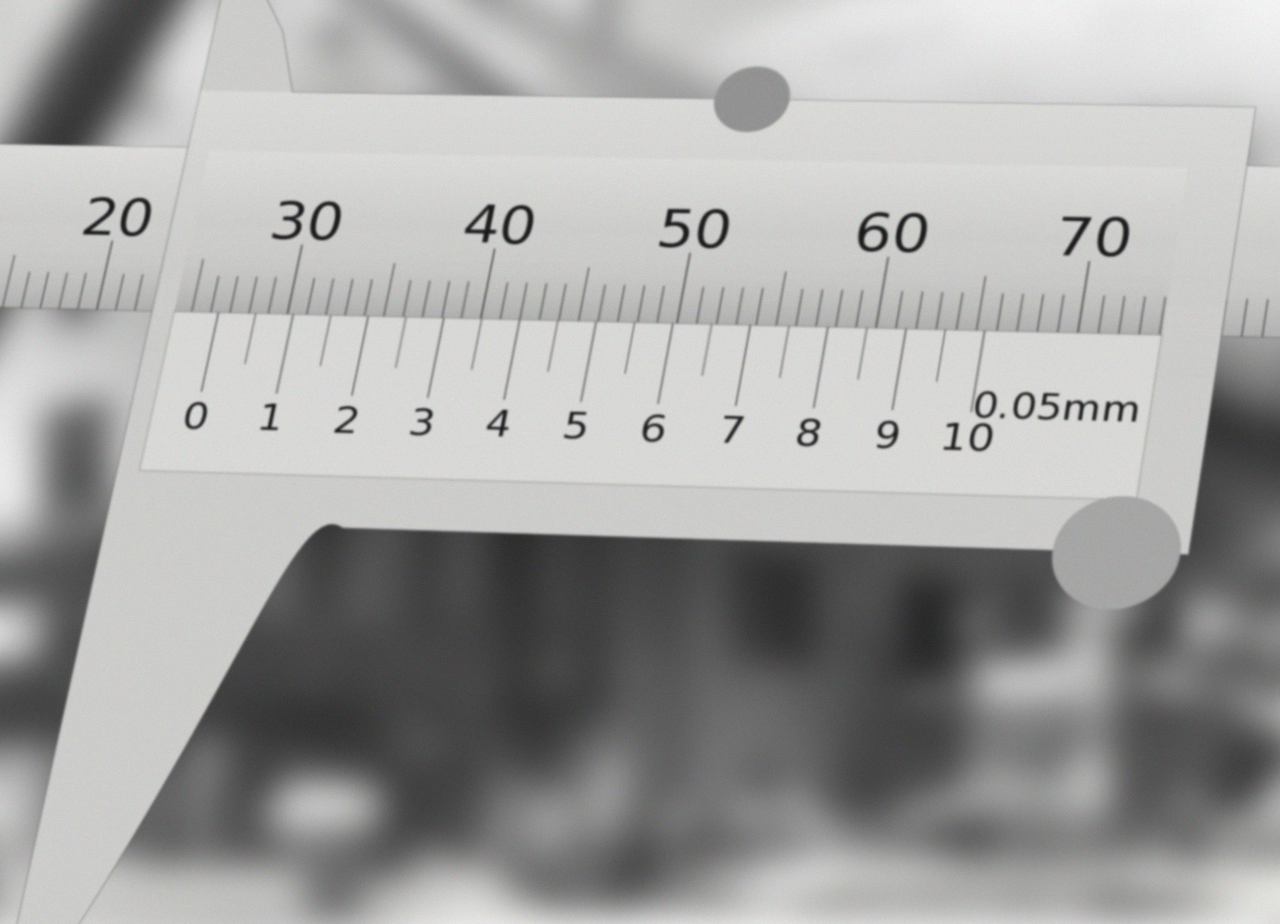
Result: 26.4 (mm)
